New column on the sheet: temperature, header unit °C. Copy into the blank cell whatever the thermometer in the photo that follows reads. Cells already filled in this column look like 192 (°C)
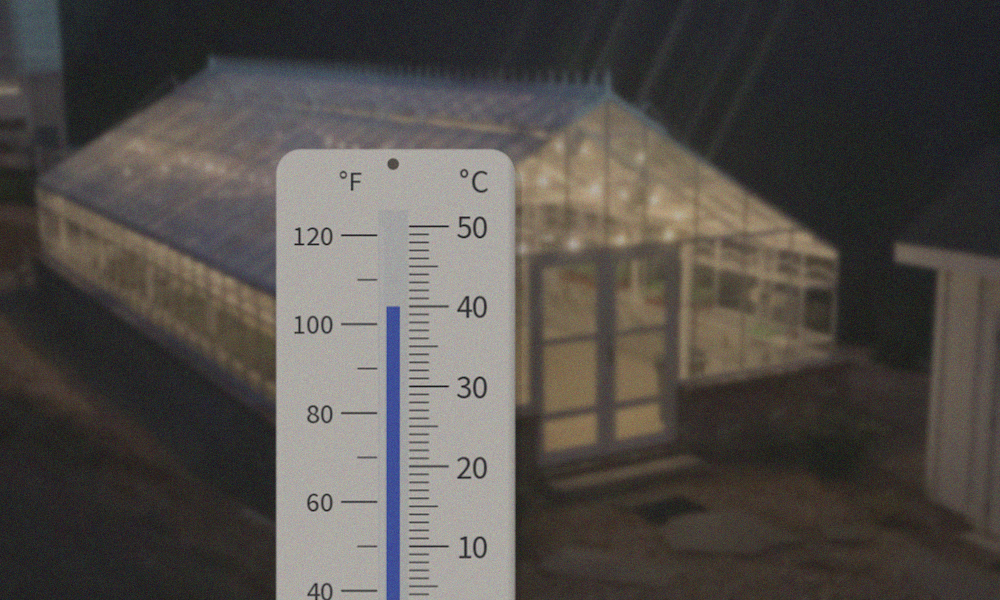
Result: 40 (°C)
